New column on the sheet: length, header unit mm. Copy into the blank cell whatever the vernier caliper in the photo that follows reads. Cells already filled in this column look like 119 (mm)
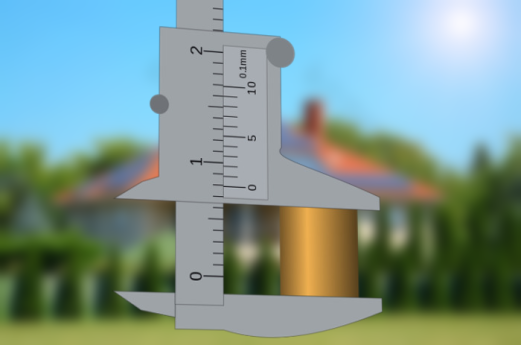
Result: 7.9 (mm)
